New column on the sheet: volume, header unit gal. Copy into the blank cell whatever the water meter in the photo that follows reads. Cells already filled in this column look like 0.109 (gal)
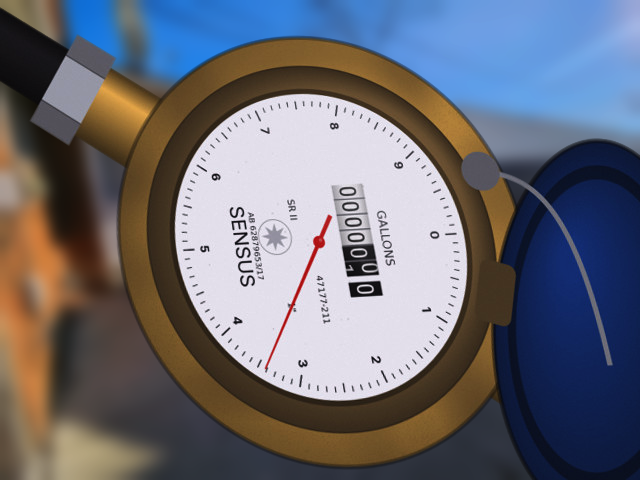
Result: 3.4 (gal)
